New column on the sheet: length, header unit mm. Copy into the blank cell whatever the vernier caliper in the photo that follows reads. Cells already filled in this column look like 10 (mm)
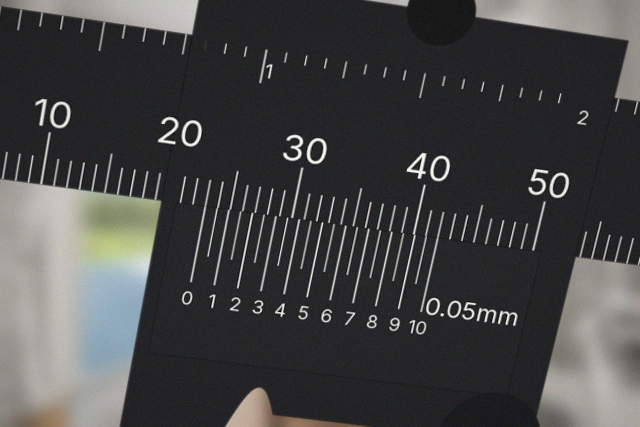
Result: 23.0 (mm)
